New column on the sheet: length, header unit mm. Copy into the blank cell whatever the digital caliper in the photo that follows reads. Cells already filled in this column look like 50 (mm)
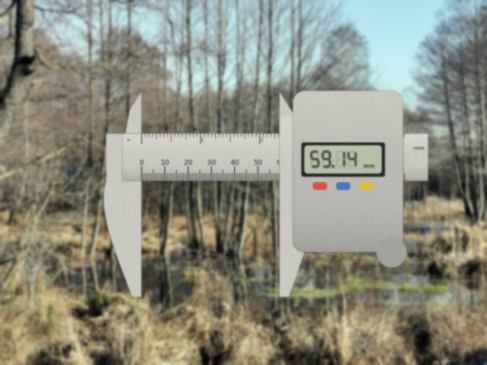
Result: 59.14 (mm)
